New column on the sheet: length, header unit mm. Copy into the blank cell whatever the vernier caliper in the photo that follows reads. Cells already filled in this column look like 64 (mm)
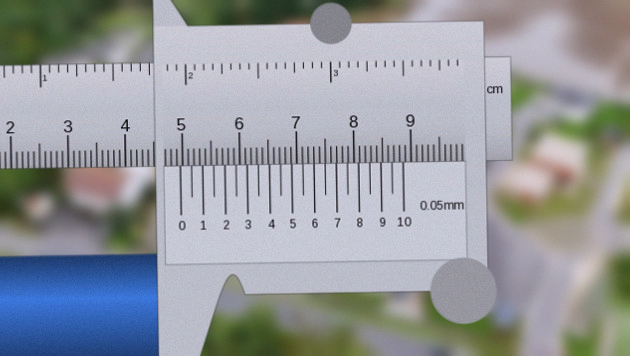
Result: 49.6 (mm)
